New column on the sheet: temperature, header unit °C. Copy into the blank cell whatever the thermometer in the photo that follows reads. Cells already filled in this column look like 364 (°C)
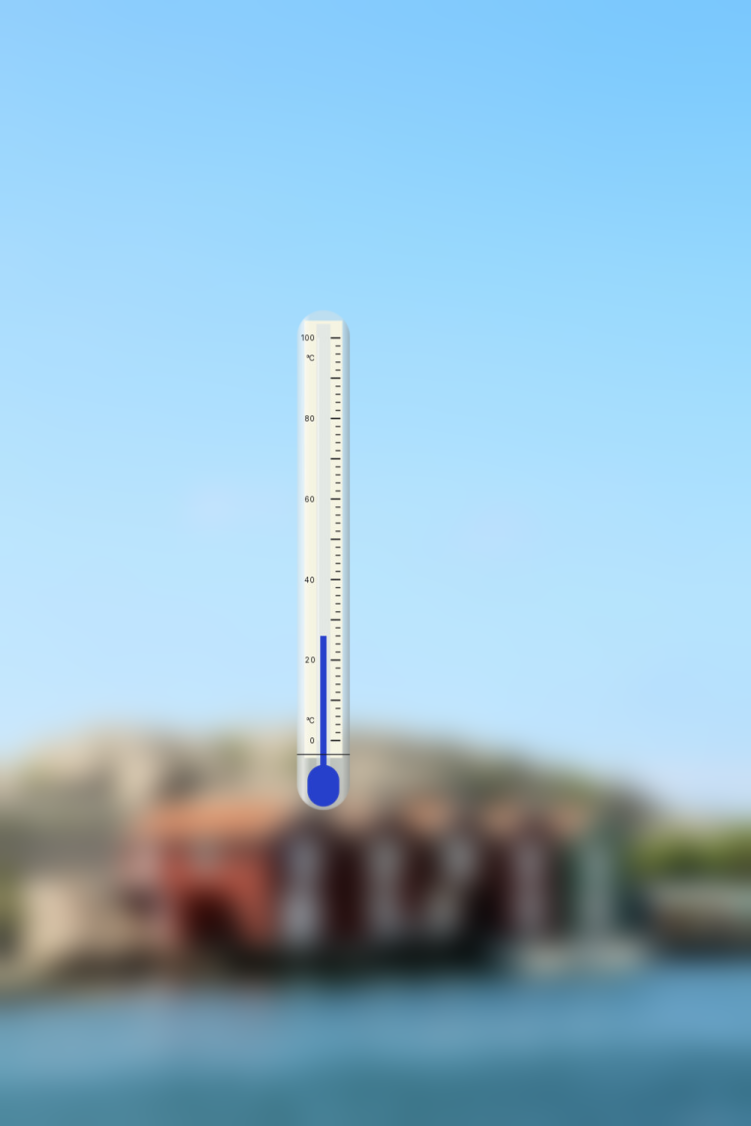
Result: 26 (°C)
